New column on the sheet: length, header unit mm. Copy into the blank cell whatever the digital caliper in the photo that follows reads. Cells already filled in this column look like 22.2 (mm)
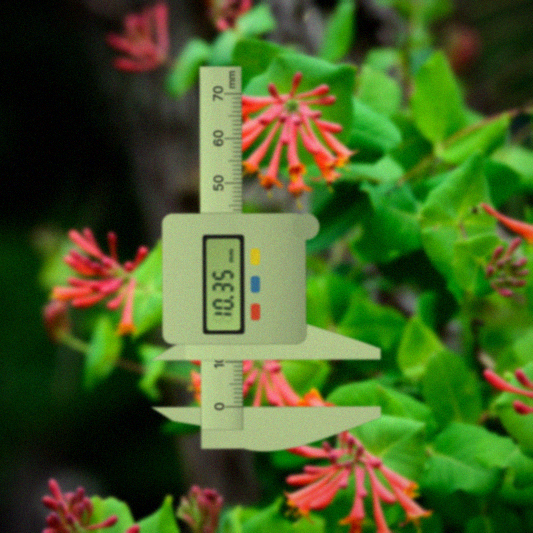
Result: 10.35 (mm)
